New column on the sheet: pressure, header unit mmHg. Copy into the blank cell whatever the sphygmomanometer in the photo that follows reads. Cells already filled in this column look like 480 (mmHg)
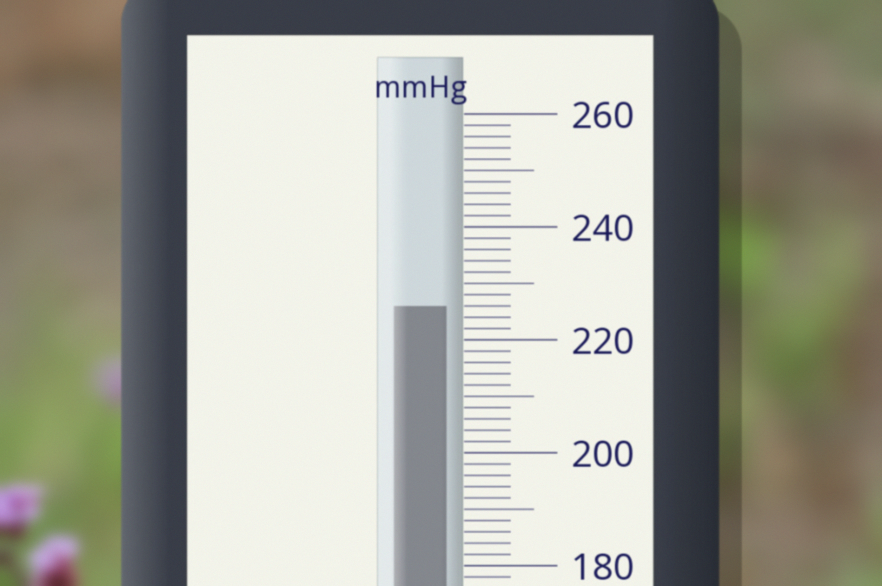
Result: 226 (mmHg)
